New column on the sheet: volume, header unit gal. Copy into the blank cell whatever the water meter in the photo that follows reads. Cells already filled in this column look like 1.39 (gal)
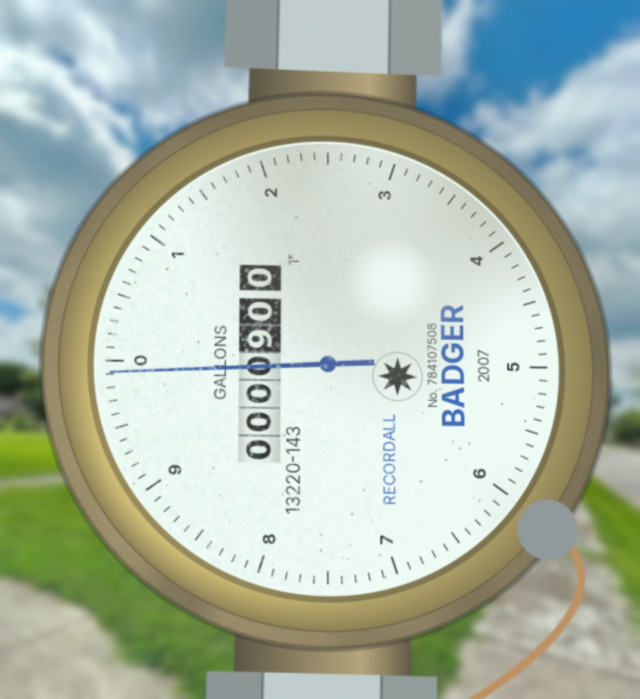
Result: 899.9 (gal)
